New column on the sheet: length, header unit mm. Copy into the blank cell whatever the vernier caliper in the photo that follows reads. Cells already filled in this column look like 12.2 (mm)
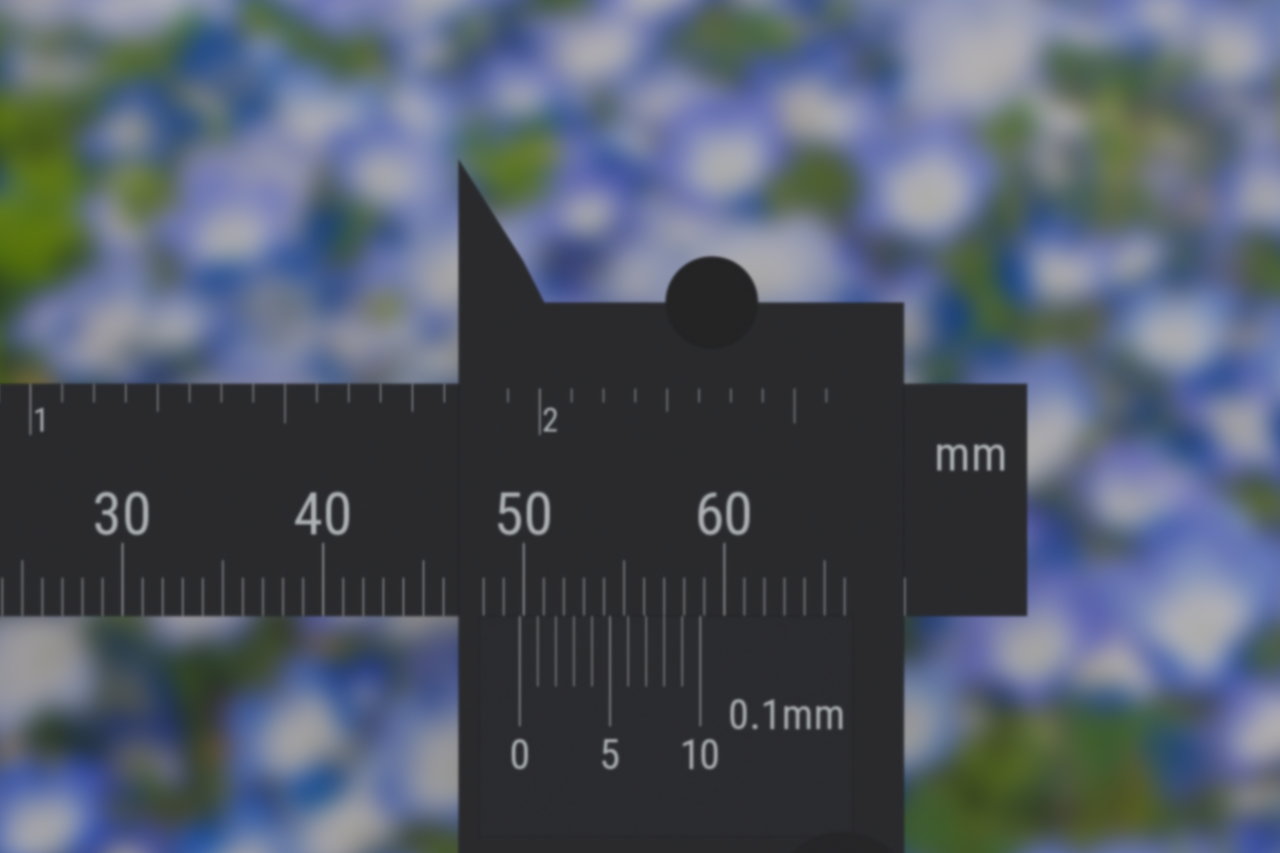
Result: 49.8 (mm)
